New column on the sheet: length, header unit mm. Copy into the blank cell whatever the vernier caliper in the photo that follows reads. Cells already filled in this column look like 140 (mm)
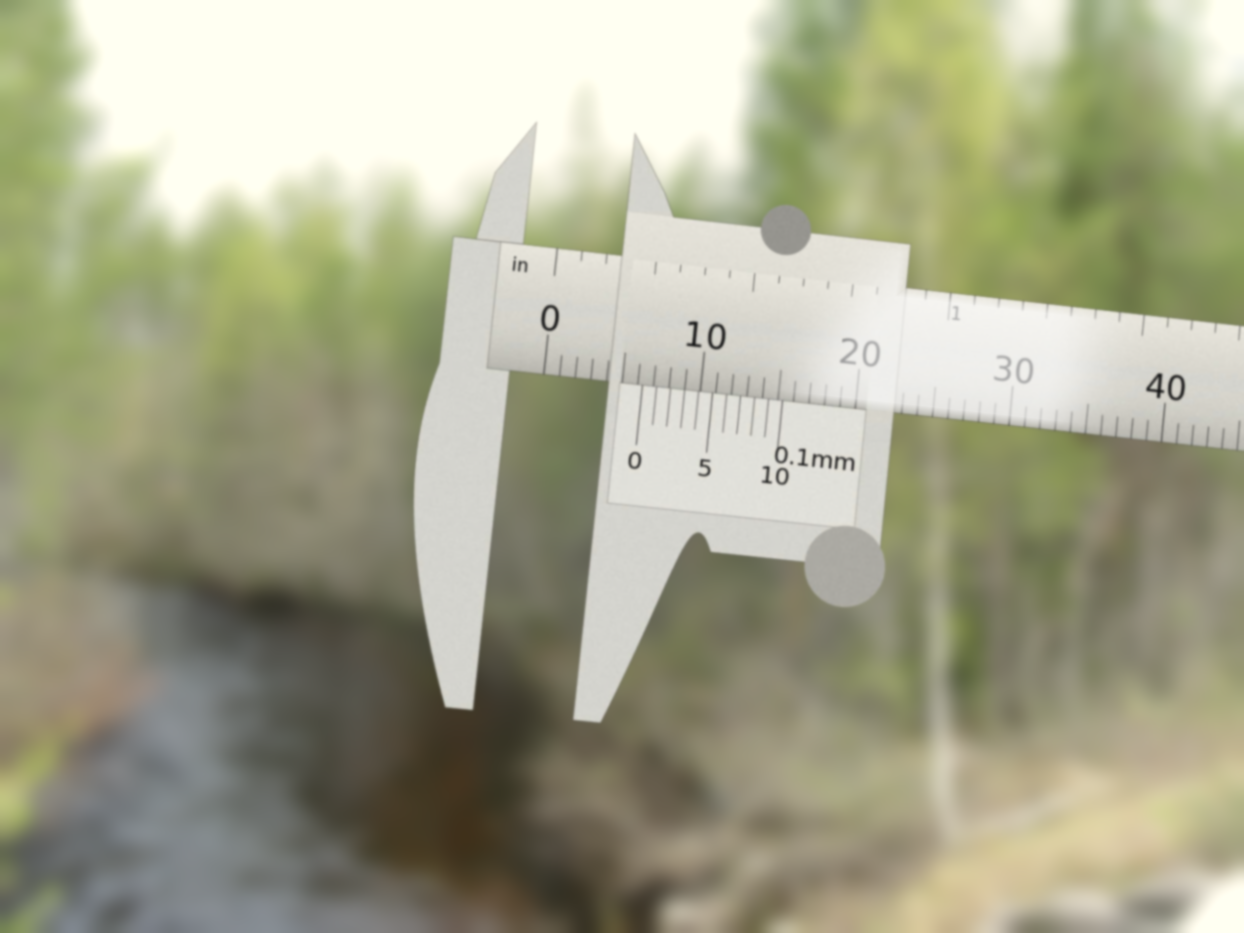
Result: 6.3 (mm)
